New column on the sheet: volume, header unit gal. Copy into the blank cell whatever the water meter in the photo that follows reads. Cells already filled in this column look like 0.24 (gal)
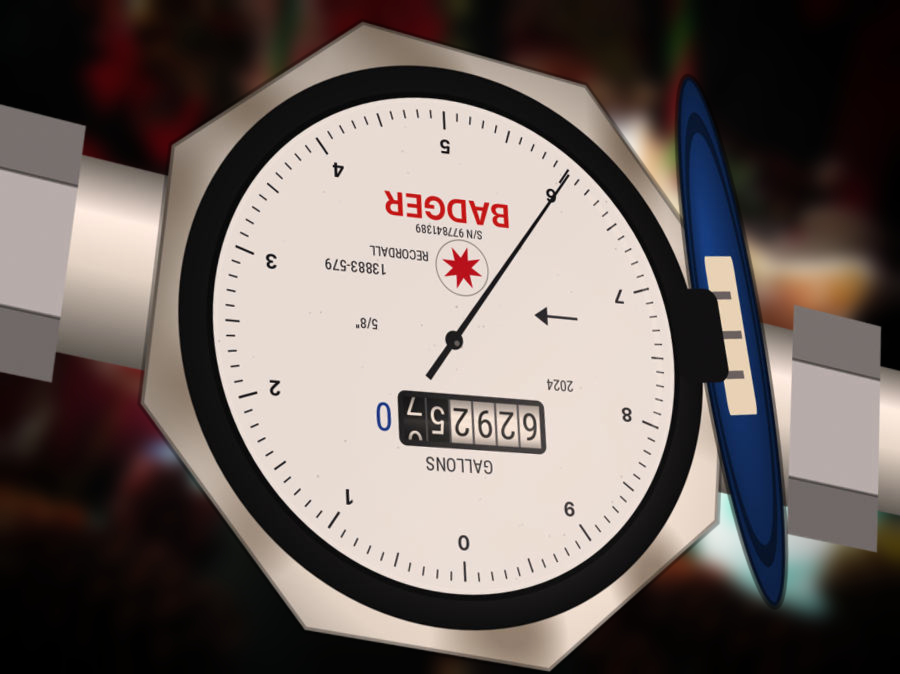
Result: 6292566.0 (gal)
